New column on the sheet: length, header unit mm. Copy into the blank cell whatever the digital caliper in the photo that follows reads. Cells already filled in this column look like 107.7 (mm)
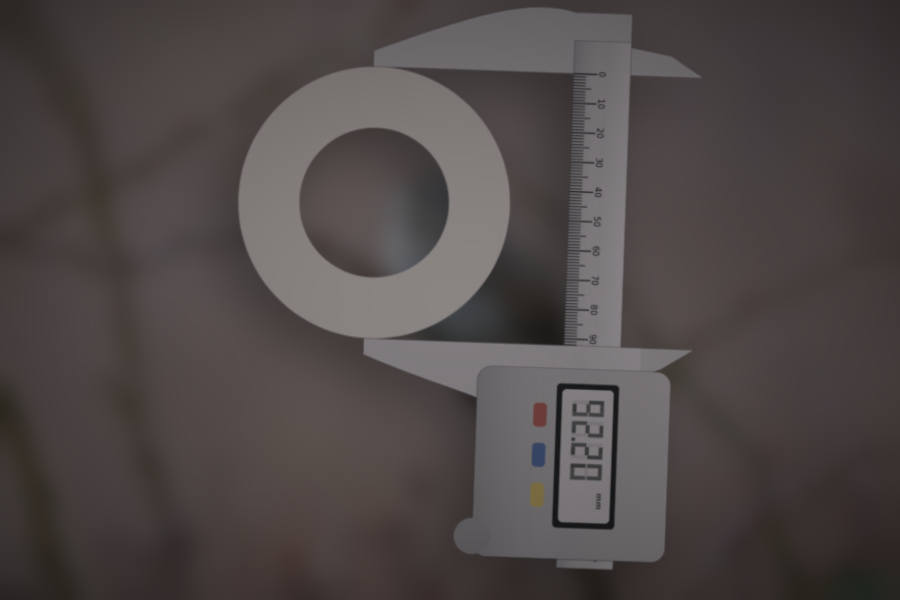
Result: 92.20 (mm)
